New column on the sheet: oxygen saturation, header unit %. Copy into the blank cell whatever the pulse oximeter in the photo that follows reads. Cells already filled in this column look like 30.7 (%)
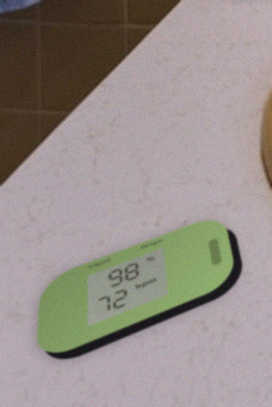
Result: 98 (%)
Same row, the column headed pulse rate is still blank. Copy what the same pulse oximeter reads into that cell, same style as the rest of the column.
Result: 72 (bpm)
